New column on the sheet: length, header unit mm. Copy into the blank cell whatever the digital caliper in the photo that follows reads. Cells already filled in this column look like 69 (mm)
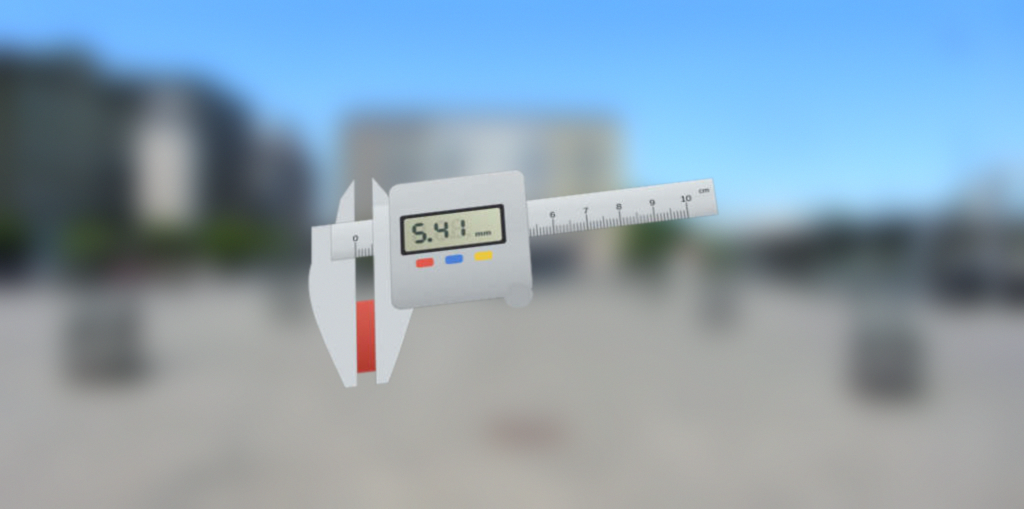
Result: 5.41 (mm)
